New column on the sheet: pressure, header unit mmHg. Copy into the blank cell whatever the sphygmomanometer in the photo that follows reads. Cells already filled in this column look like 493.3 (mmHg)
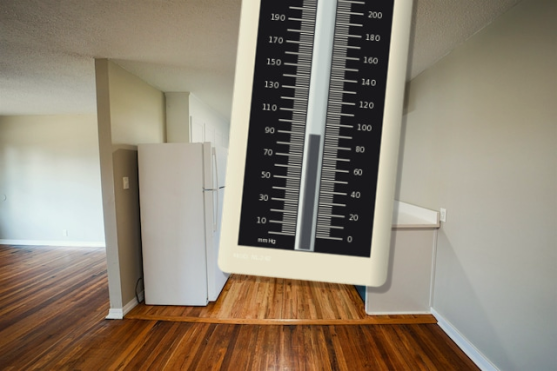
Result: 90 (mmHg)
